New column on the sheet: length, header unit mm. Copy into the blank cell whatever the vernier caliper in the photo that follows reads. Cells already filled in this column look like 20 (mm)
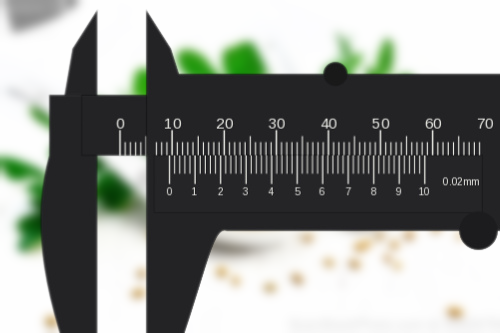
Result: 9.5 (mm)
